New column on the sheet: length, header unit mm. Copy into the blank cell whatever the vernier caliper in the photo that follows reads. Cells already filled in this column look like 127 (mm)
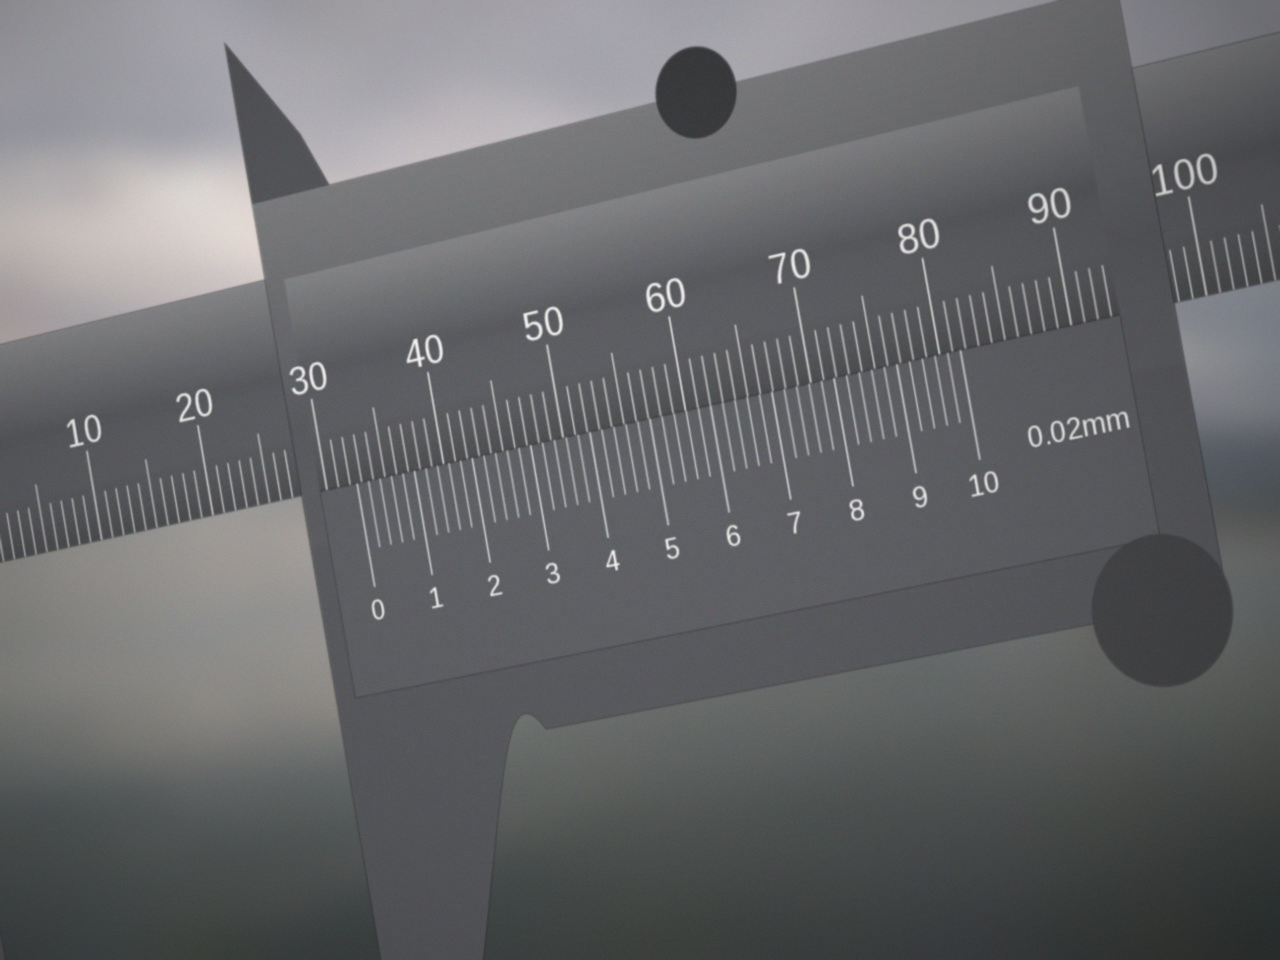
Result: 32.6 (mm)
